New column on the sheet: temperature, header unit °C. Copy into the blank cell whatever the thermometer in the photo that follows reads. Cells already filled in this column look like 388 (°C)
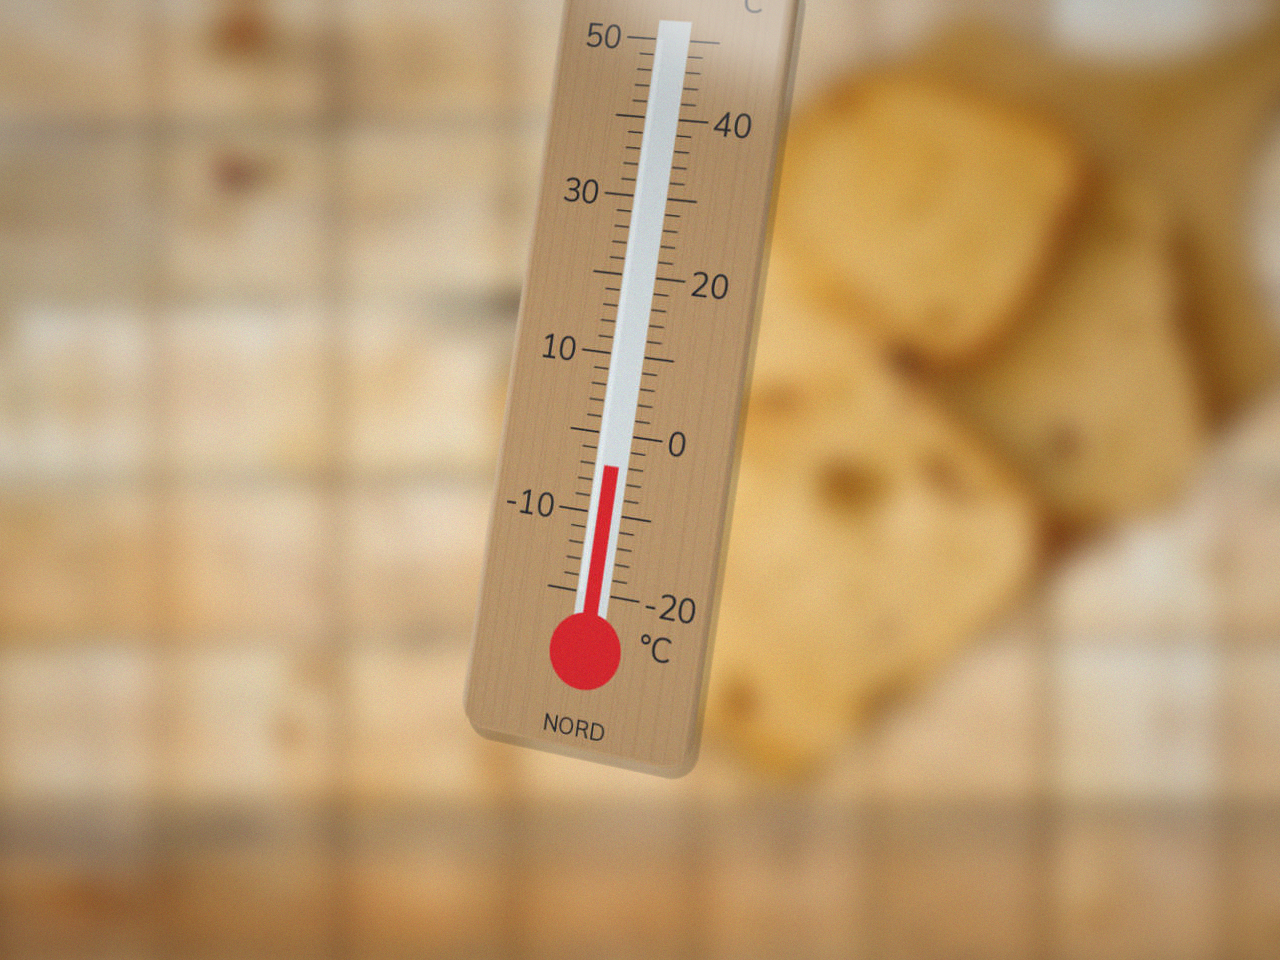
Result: -4 (°C)
